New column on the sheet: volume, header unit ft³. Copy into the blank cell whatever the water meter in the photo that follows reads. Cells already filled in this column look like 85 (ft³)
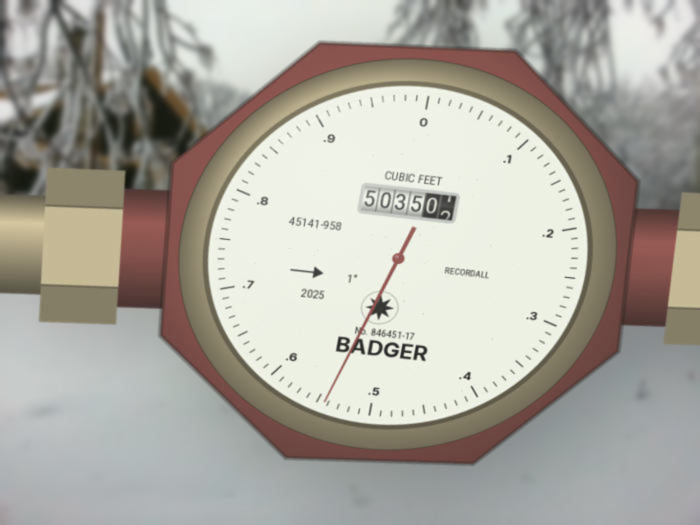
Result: 503501.54 (ft³)
